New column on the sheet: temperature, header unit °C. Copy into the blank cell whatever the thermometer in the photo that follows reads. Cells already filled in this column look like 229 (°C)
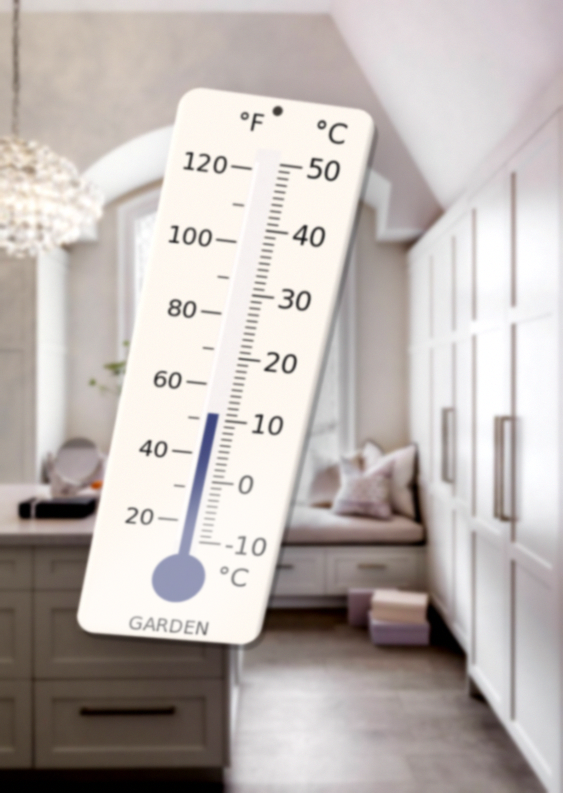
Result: 11 (°C)
